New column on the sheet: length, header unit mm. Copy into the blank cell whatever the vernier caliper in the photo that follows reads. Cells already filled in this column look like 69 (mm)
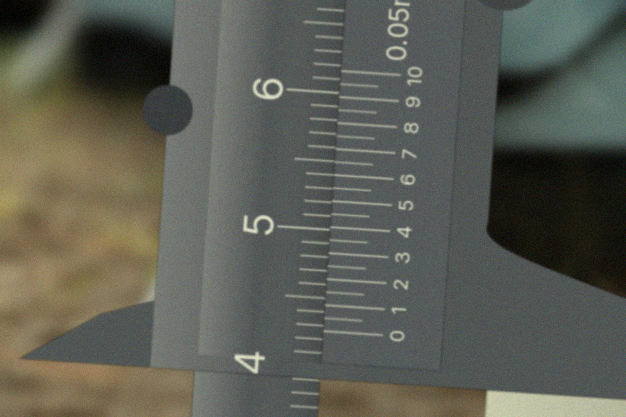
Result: 42.6 (mm)
